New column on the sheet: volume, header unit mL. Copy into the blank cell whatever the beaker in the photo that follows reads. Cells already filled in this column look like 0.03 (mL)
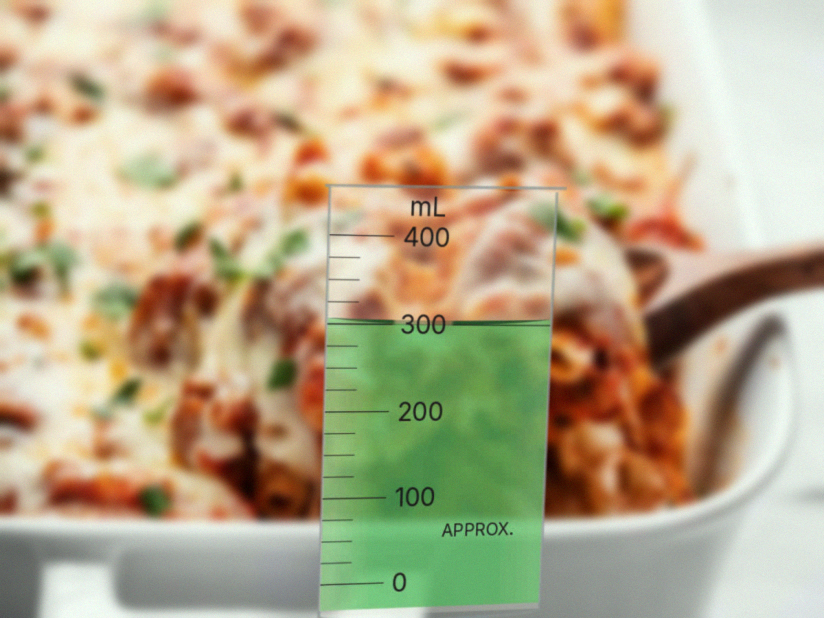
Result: 300 (mL)
